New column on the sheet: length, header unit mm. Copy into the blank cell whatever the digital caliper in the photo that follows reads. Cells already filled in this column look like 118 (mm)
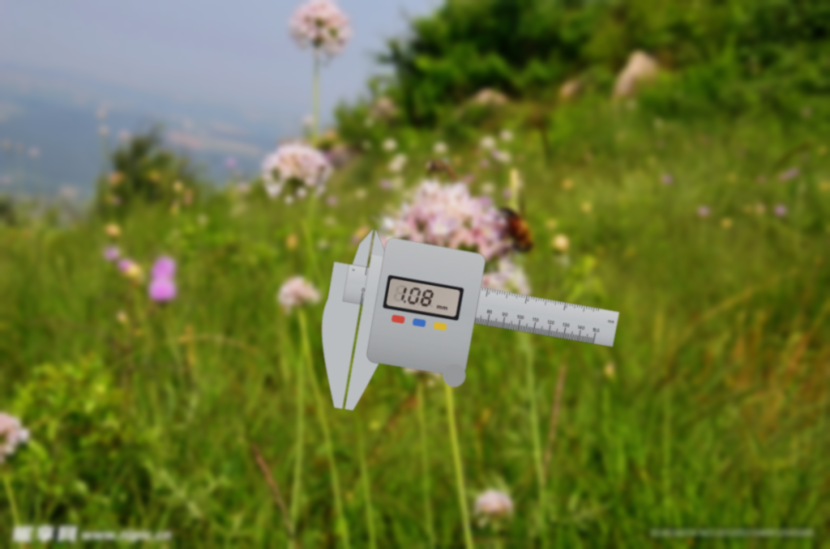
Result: 1.08 (mm)
